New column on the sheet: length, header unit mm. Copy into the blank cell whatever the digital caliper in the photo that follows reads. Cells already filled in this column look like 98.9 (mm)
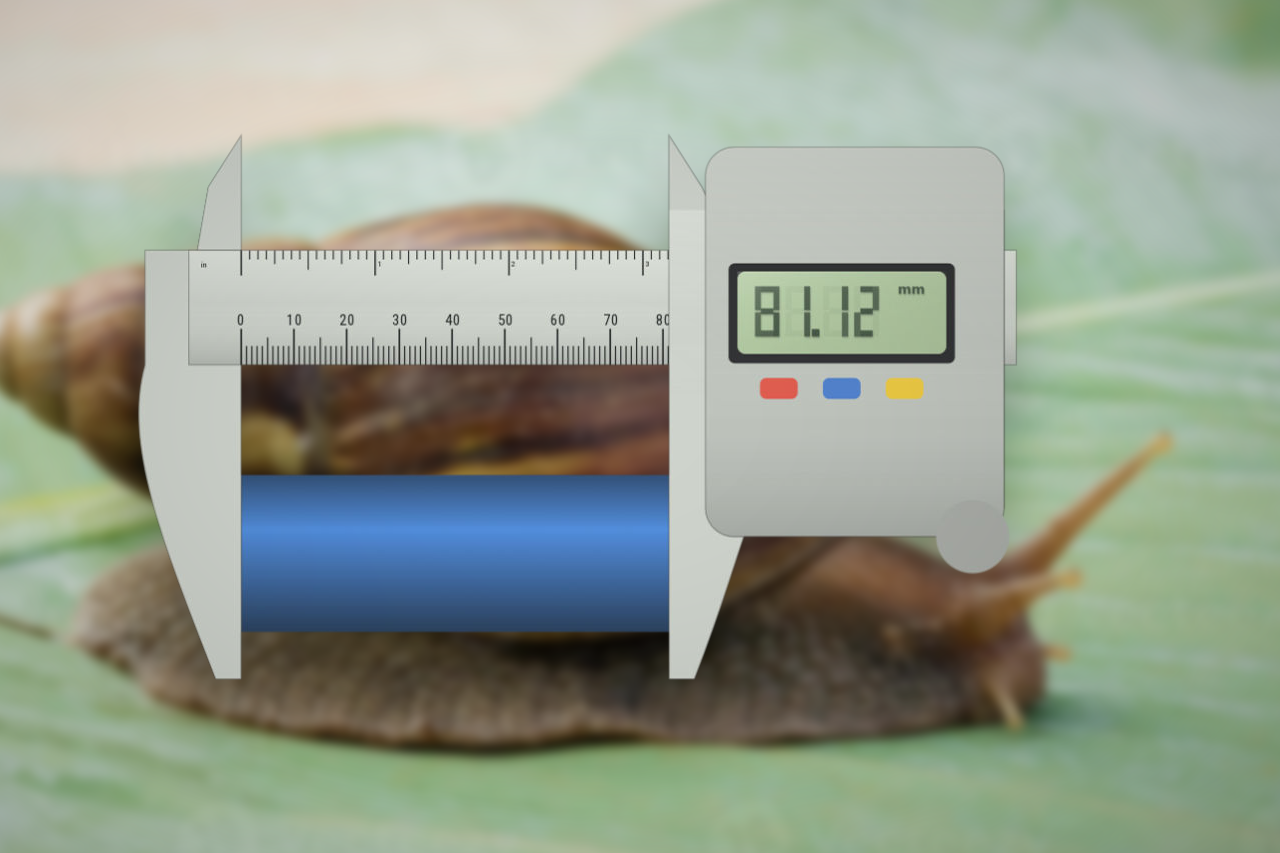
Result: 81.12 (mm)
